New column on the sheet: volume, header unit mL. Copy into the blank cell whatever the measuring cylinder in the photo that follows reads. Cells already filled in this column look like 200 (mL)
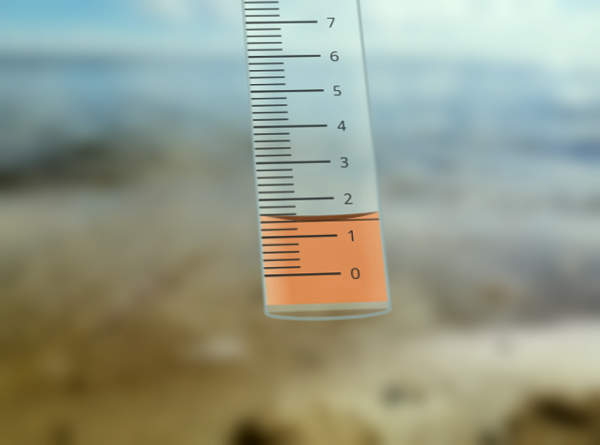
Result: 1.4 (mL)
